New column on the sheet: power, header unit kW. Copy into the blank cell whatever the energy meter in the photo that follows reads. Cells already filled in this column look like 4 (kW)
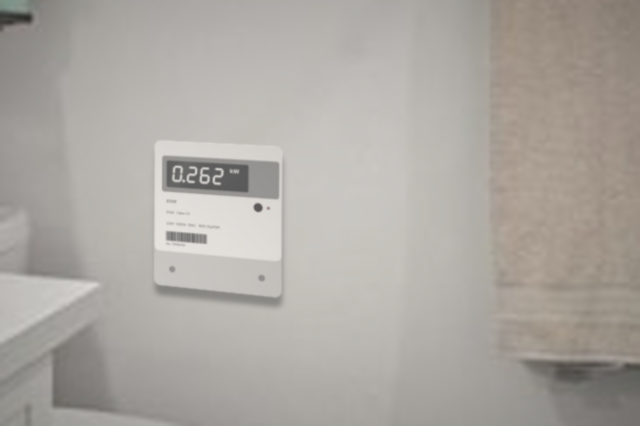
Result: 0.262 (kW)
